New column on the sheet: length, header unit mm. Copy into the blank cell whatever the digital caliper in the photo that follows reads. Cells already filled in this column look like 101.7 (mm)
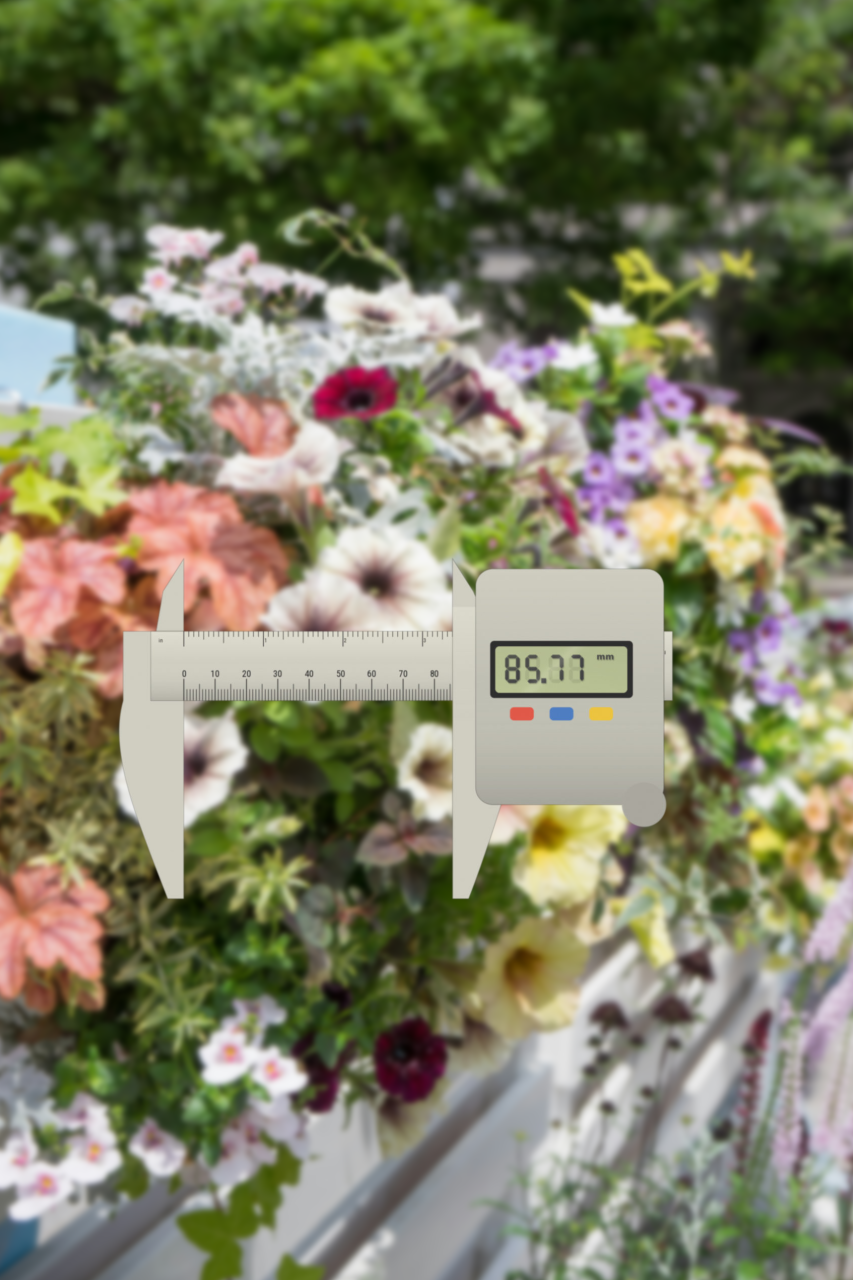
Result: 85.77 (mm)
